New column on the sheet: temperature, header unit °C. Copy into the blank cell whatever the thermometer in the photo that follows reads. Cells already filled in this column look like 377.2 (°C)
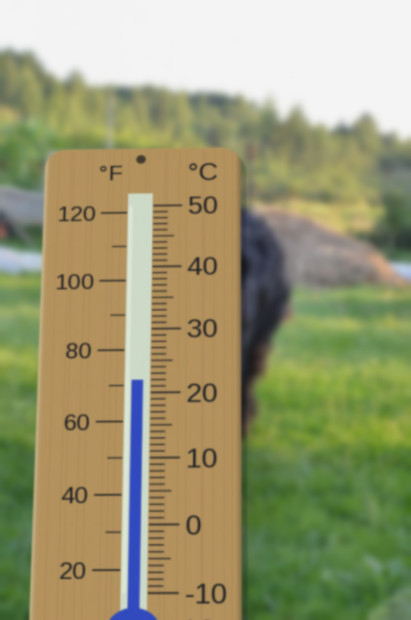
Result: 22 (°C)
